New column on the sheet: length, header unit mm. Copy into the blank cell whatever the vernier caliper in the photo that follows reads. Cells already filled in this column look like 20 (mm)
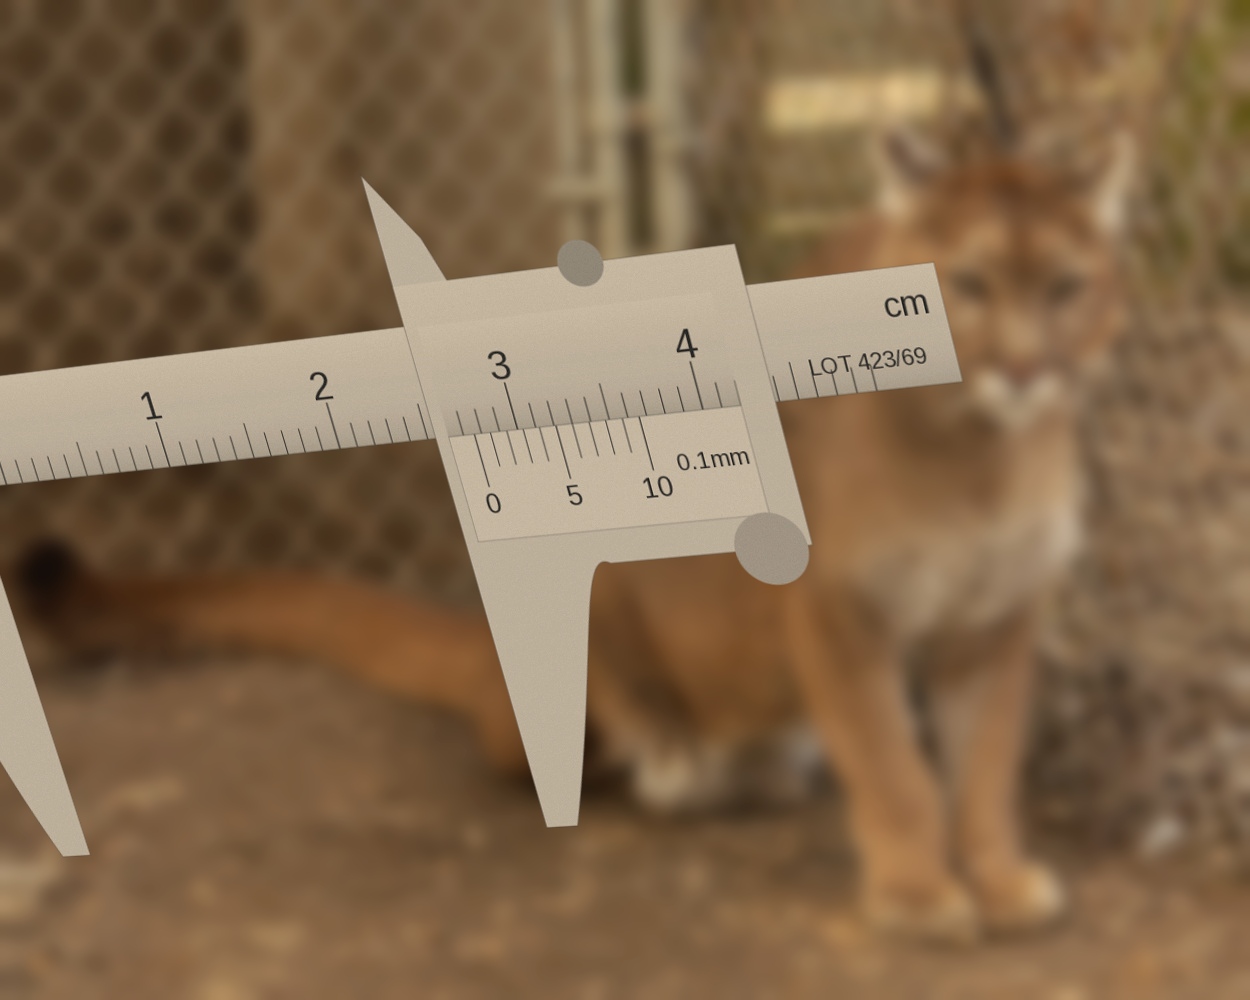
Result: 27.6 (mm)
